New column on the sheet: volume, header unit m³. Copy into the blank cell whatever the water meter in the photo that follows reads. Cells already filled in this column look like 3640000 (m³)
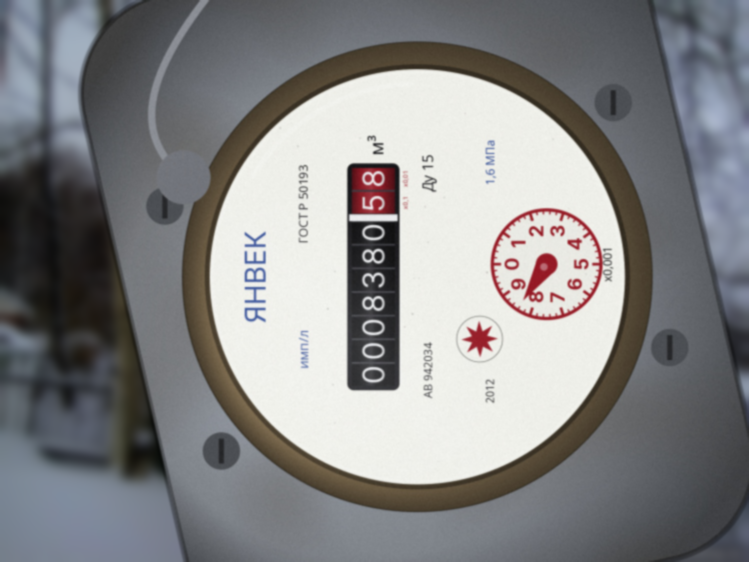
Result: 8380.588 (m³)
